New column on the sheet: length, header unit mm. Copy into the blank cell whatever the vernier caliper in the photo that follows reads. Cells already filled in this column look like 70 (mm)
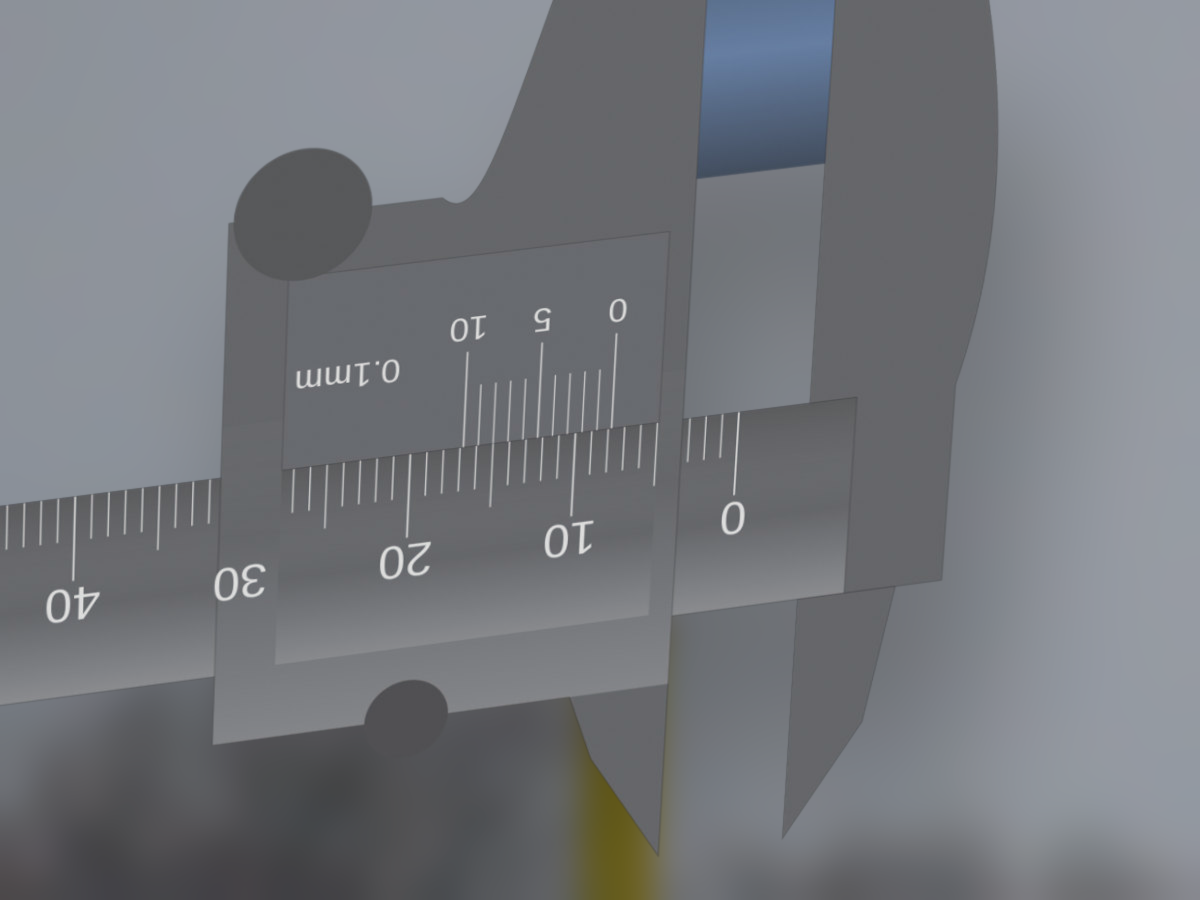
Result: 7.8 (mm)
